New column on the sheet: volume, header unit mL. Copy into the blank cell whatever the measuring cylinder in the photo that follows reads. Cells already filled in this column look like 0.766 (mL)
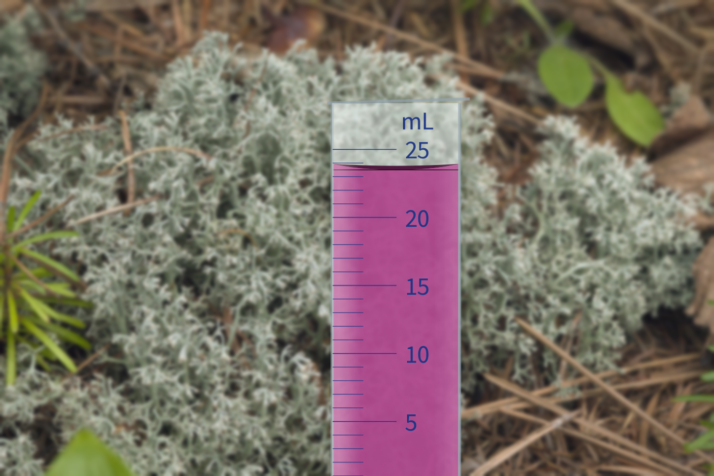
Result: 23.5 (mL)
